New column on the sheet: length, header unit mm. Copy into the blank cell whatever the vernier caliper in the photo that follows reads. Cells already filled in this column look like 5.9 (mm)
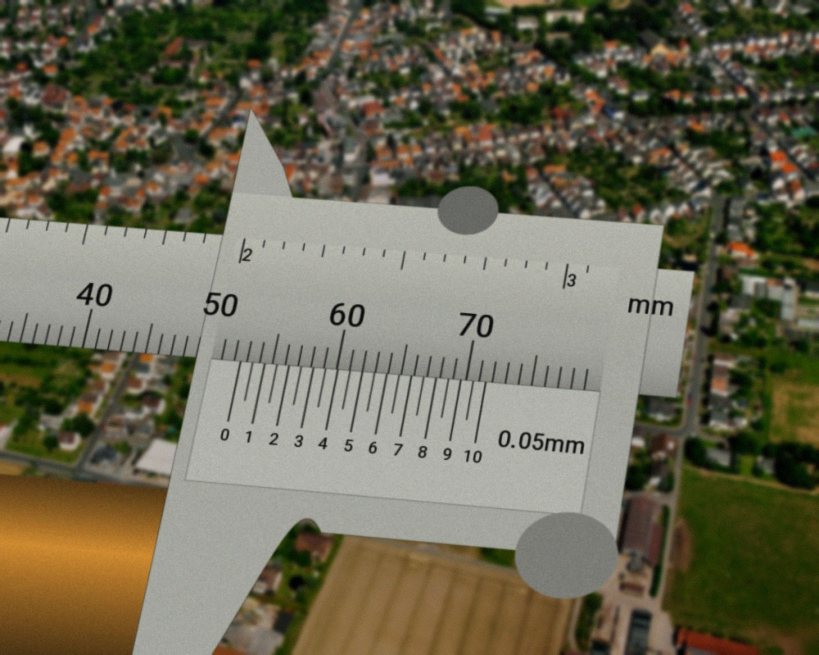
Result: 52.5 (mm)
